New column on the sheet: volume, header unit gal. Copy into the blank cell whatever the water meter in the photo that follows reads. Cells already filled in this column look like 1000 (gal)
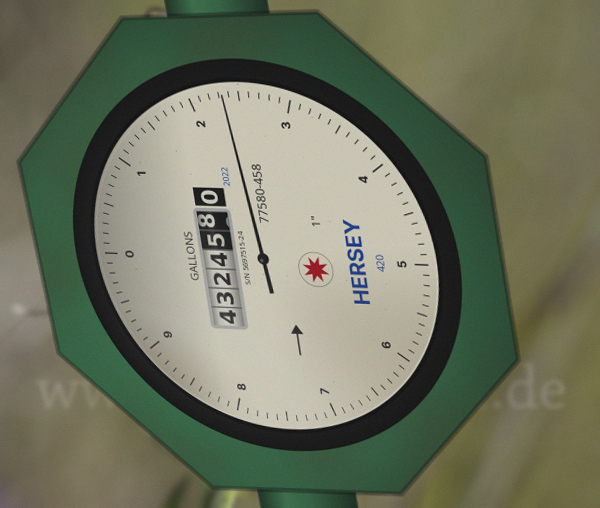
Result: 4324582.3 (gal)
